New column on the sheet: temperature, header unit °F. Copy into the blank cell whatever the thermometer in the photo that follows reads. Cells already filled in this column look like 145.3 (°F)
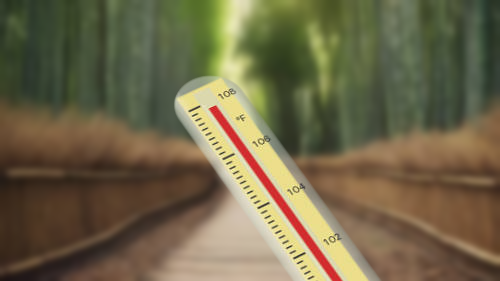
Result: 107.8 (°F)
